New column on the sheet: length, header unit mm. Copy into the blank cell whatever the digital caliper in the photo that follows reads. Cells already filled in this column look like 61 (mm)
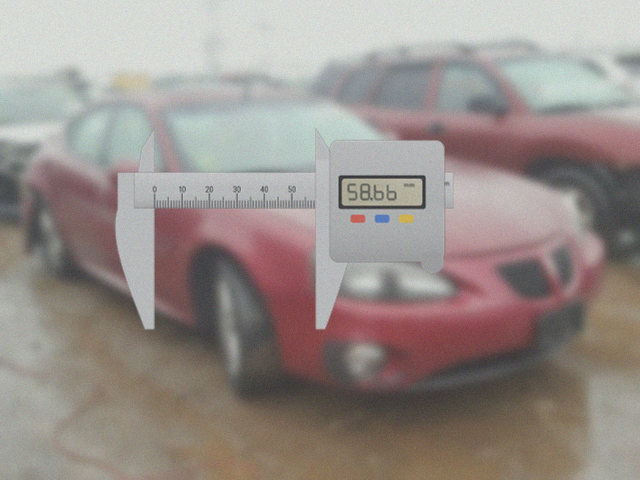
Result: 58.66 (mm)
